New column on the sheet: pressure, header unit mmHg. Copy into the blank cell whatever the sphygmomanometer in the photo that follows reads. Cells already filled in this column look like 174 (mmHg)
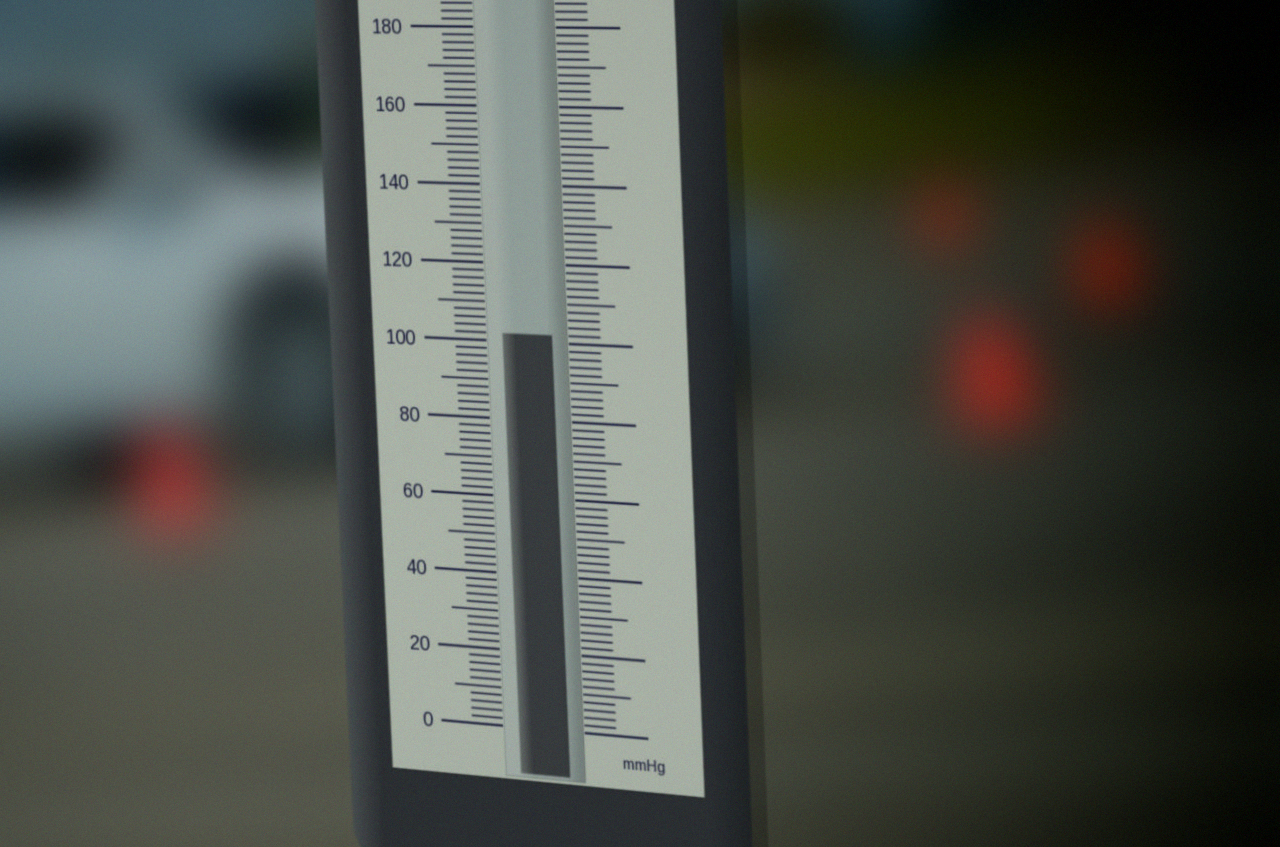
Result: 102 (mmHg)
